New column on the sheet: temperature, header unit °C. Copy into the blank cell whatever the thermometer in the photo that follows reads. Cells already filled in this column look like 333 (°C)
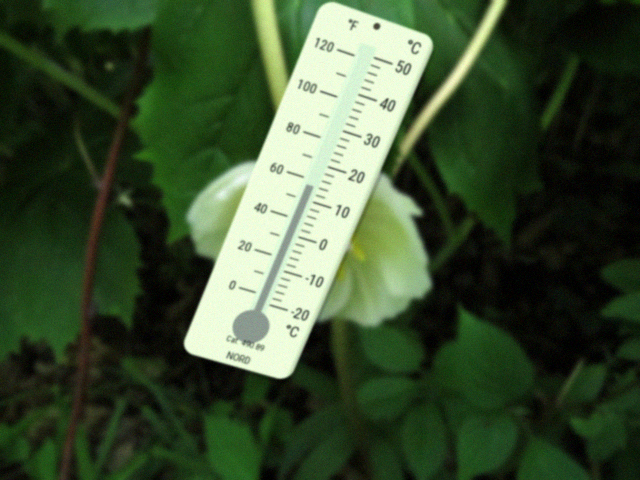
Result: 14 (°C)
